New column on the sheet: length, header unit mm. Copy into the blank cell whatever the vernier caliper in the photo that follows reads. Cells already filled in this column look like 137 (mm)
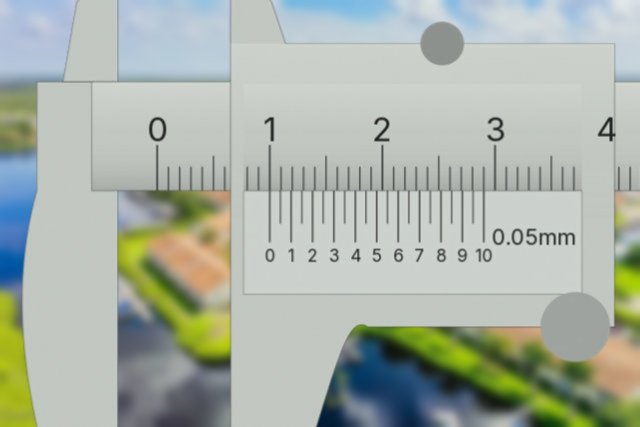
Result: 10.0 (mm)
